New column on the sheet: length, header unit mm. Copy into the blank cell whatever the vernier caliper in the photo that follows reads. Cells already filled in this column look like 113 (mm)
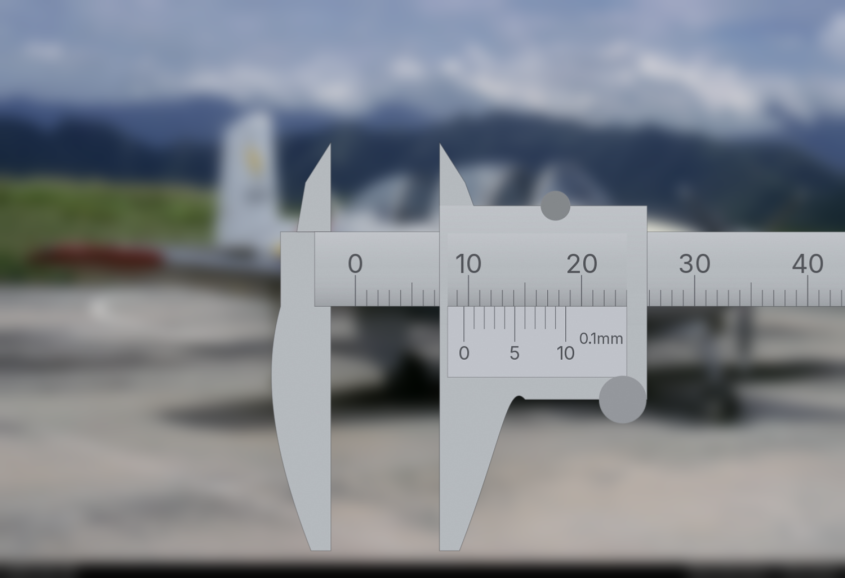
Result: 9.6 (mm)
